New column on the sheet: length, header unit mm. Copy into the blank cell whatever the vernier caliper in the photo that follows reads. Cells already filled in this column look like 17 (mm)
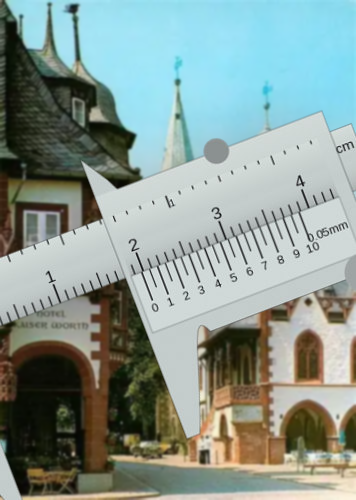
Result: 19.8 (mm)
